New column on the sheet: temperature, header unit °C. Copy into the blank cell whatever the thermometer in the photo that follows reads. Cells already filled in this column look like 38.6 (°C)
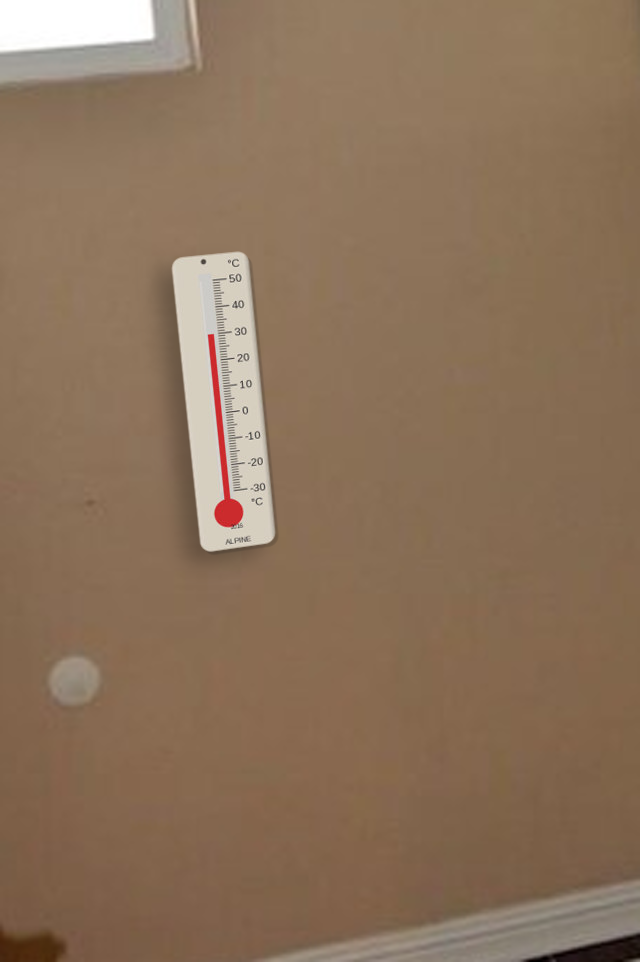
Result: 30 (°C)
